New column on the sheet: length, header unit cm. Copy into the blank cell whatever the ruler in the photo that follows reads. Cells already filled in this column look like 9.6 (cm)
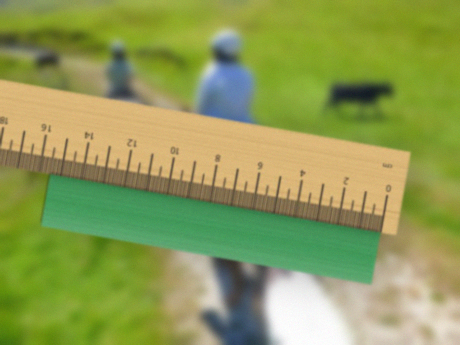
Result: 15.5 (cm)
